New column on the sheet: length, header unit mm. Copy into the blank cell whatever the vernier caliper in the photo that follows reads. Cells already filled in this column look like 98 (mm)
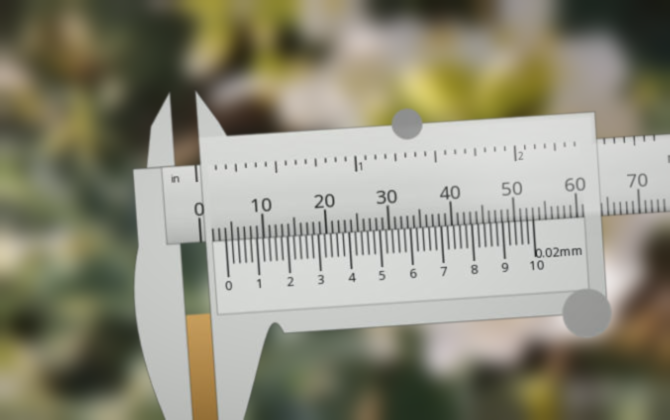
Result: 4.0 (mm)
